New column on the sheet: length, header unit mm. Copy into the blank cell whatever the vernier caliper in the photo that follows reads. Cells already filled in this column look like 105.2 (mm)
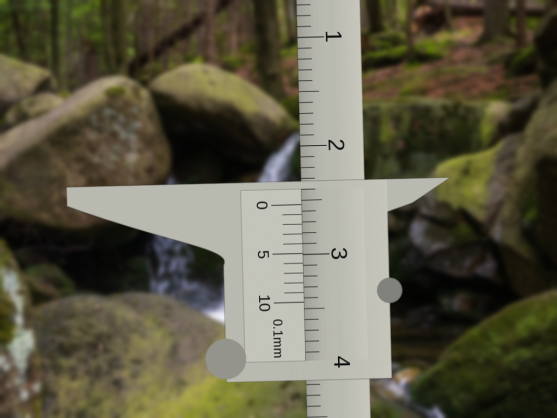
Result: 25.4 (mm)
